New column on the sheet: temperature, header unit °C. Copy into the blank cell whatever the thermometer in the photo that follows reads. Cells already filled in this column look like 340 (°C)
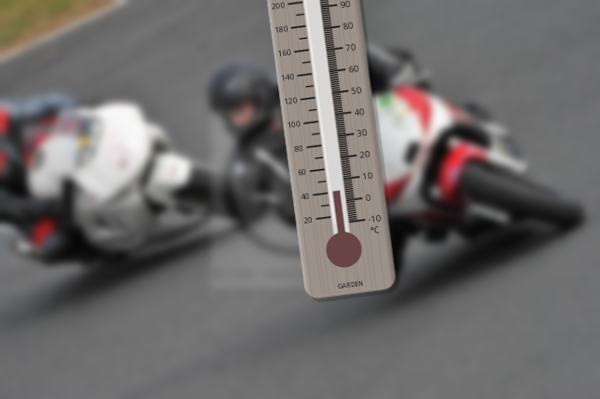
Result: 5 (°C)
